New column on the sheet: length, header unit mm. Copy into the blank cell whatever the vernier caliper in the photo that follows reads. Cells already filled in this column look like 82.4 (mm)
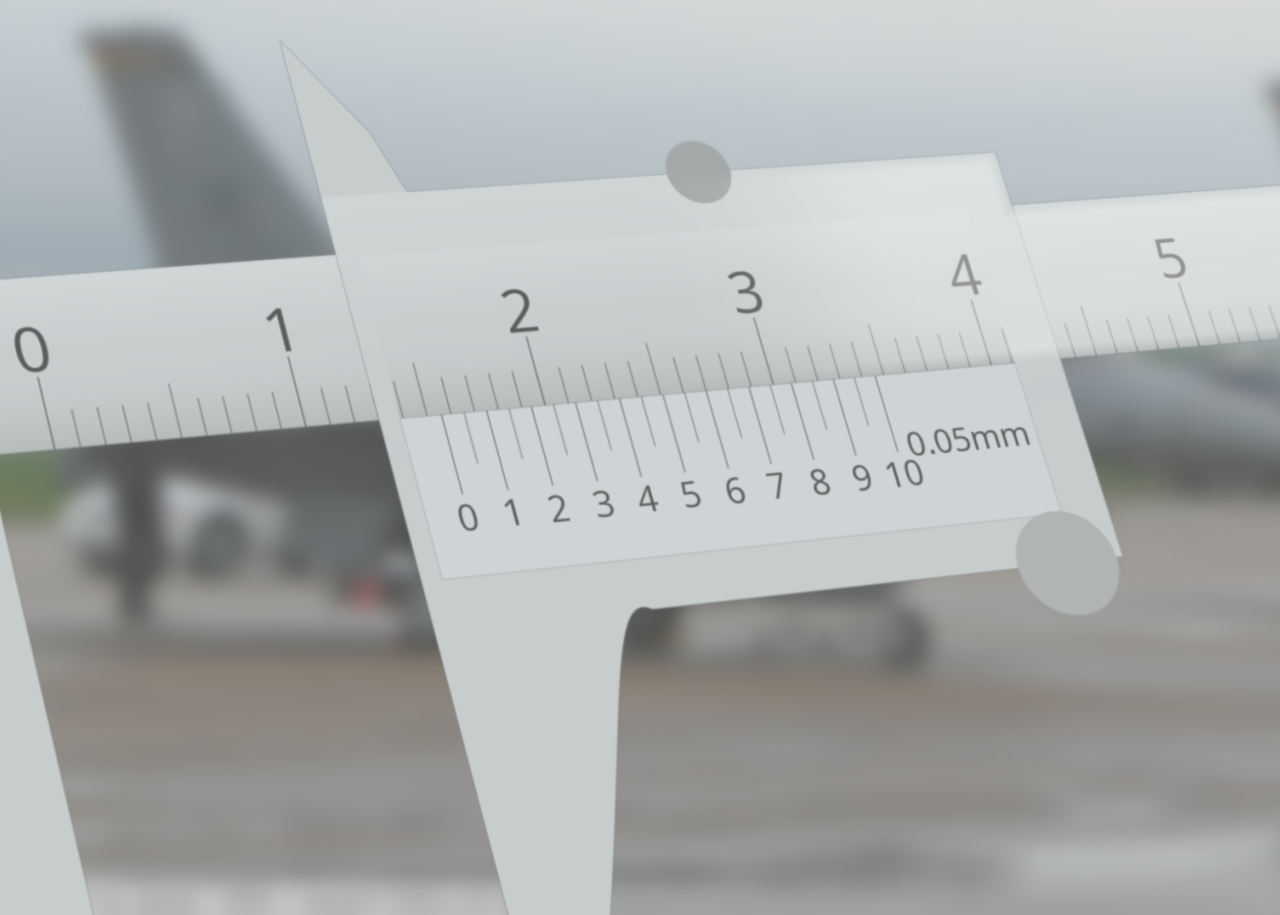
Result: 15.6 (mm)
